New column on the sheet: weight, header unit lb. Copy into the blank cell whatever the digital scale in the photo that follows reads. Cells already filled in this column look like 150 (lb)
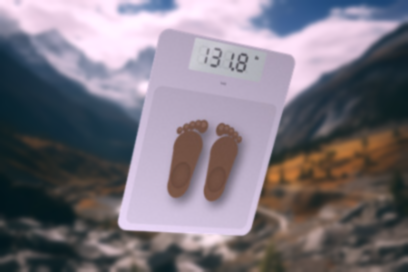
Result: 131.8 (lb)
